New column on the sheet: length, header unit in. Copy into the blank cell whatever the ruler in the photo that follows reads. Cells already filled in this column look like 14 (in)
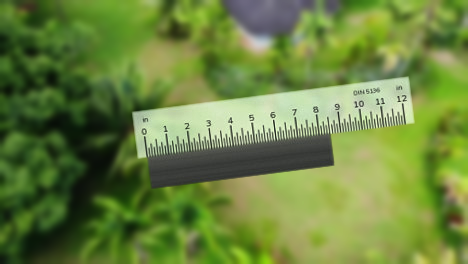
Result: 8.5 (in)
